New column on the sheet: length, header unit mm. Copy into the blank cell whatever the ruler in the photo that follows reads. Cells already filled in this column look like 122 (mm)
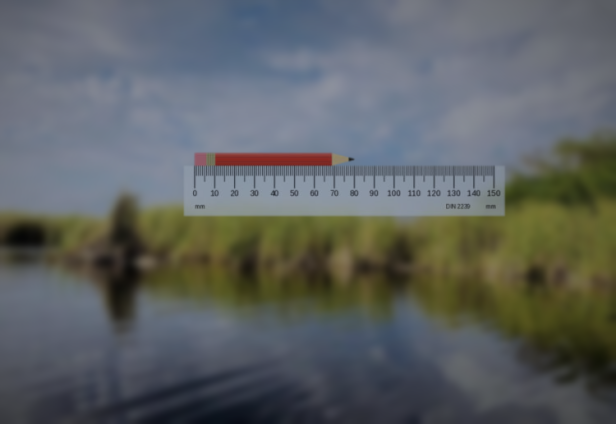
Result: 80 (mm)
